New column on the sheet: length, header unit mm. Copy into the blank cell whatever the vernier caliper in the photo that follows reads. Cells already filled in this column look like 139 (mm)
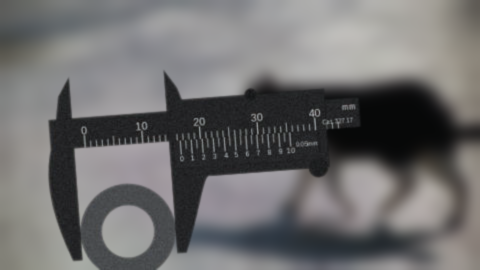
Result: 16.5 (mm)
